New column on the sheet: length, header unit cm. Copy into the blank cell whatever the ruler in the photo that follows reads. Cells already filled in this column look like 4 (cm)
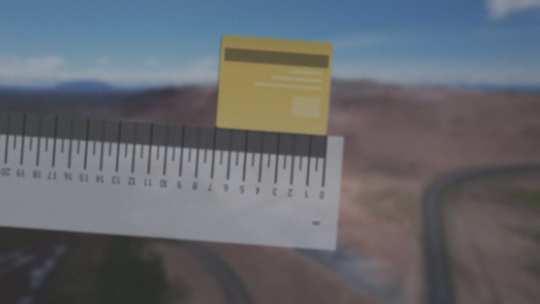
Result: 7 (cm)
